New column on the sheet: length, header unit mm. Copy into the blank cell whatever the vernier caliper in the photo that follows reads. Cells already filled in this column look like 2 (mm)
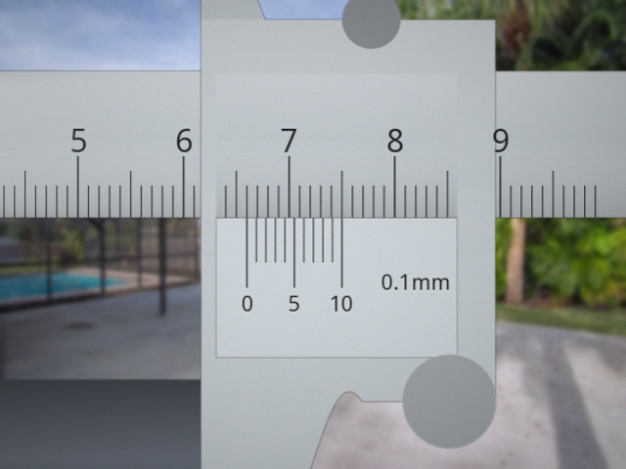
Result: 66.0 (mm)
